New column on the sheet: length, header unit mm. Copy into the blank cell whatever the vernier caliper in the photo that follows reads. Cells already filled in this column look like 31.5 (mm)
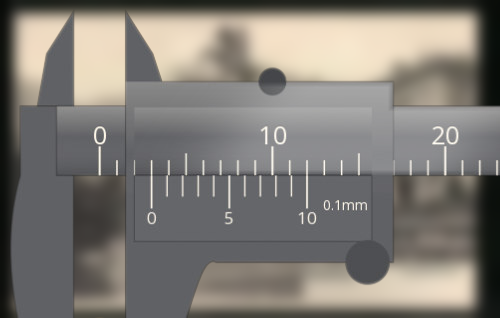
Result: 3.0 (mm)
